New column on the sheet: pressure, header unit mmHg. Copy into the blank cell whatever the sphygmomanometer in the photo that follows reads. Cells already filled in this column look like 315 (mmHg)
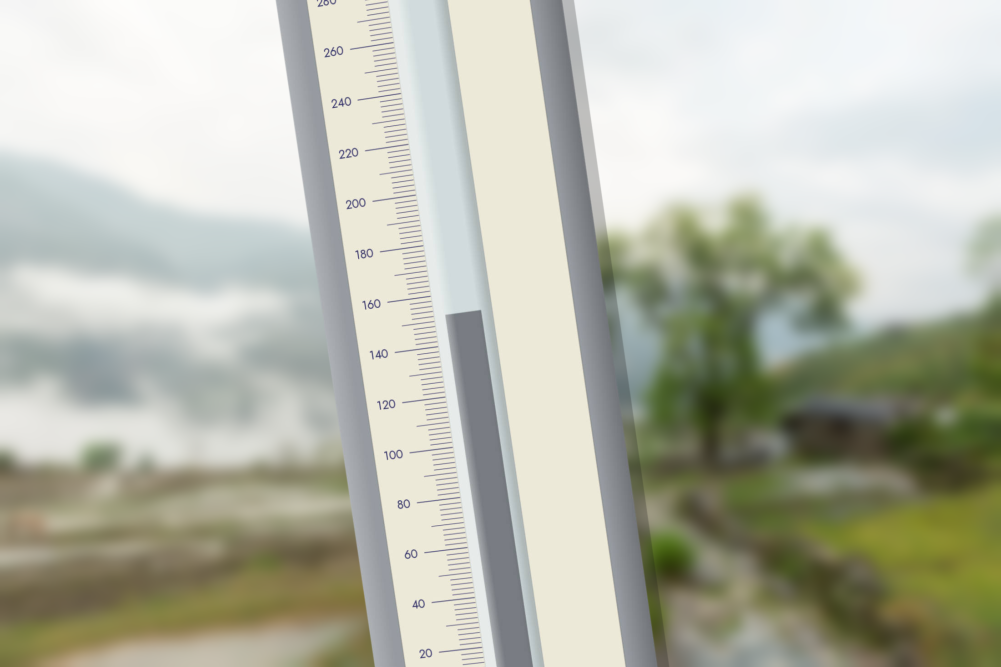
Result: 152 (mmHg)
